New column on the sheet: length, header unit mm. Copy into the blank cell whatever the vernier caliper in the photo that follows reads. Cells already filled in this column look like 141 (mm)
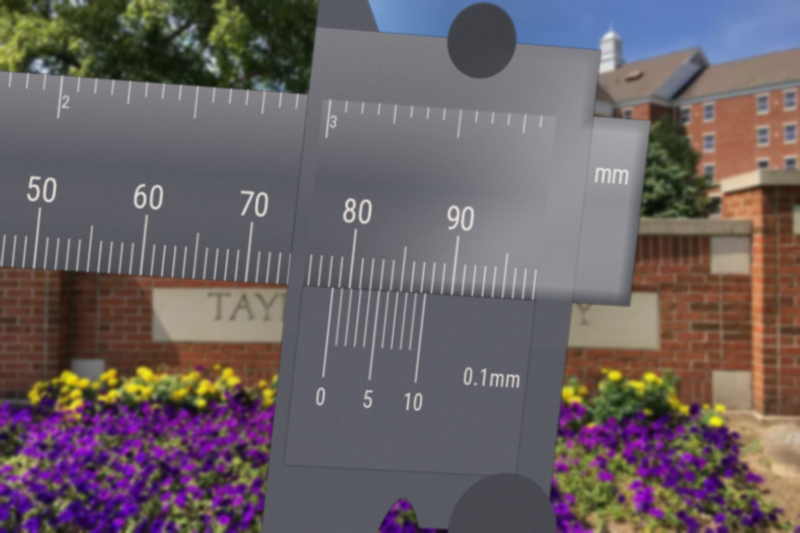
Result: 78.4 (mm)
